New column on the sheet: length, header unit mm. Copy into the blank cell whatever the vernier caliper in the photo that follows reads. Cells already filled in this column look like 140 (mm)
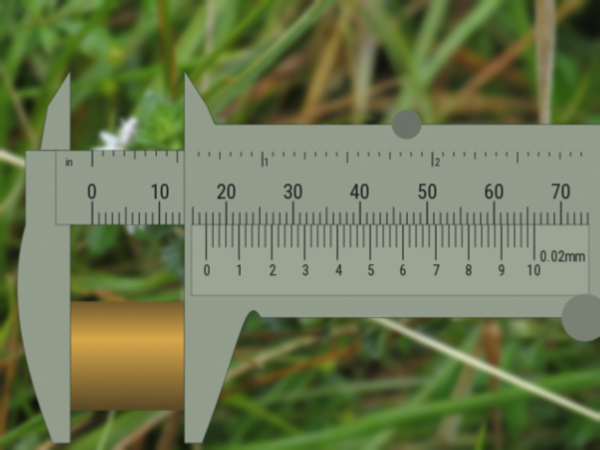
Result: 17.0 (mm)
